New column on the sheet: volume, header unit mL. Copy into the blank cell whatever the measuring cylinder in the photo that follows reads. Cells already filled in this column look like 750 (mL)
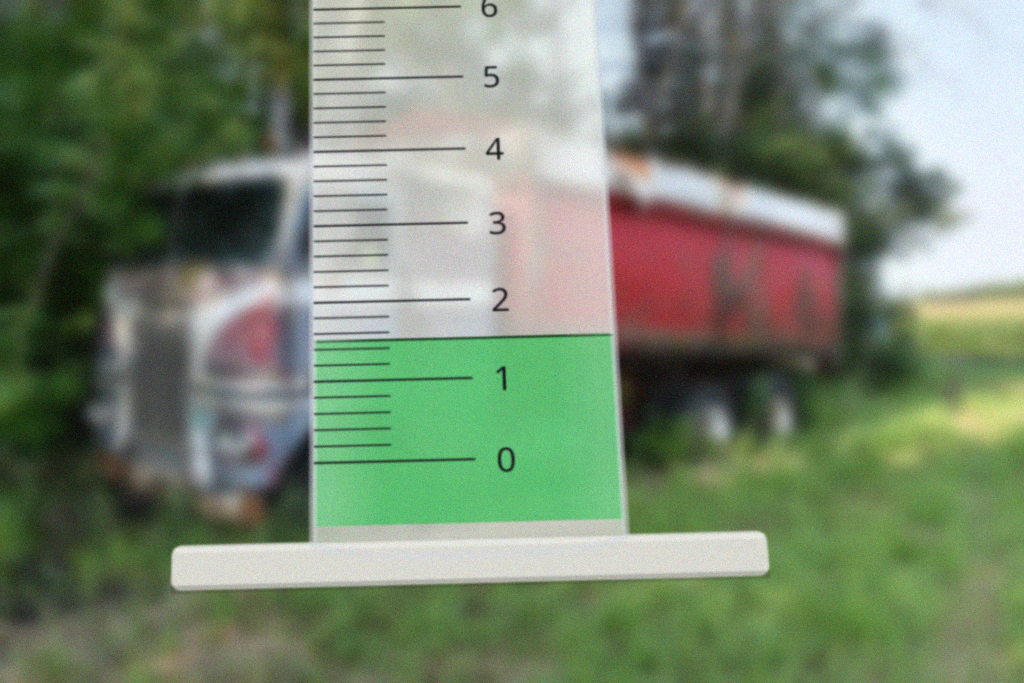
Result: 1.5 (mL)
